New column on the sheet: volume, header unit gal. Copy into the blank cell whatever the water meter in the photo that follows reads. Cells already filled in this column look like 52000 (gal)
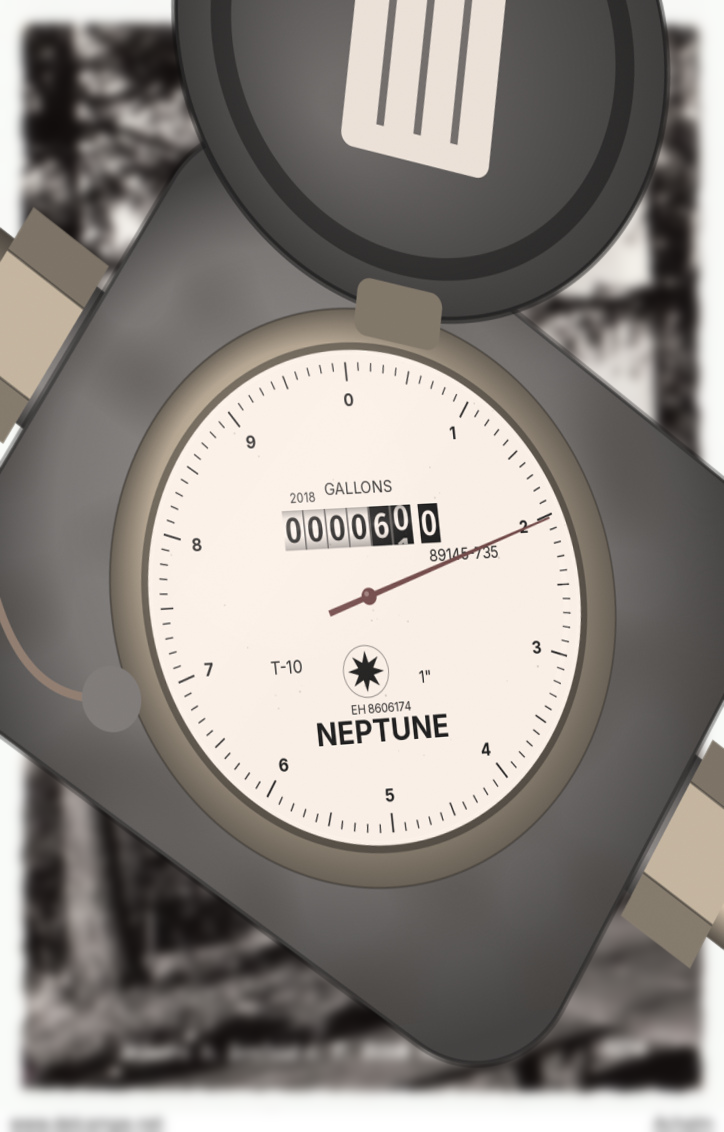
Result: 602.0 (gal)
